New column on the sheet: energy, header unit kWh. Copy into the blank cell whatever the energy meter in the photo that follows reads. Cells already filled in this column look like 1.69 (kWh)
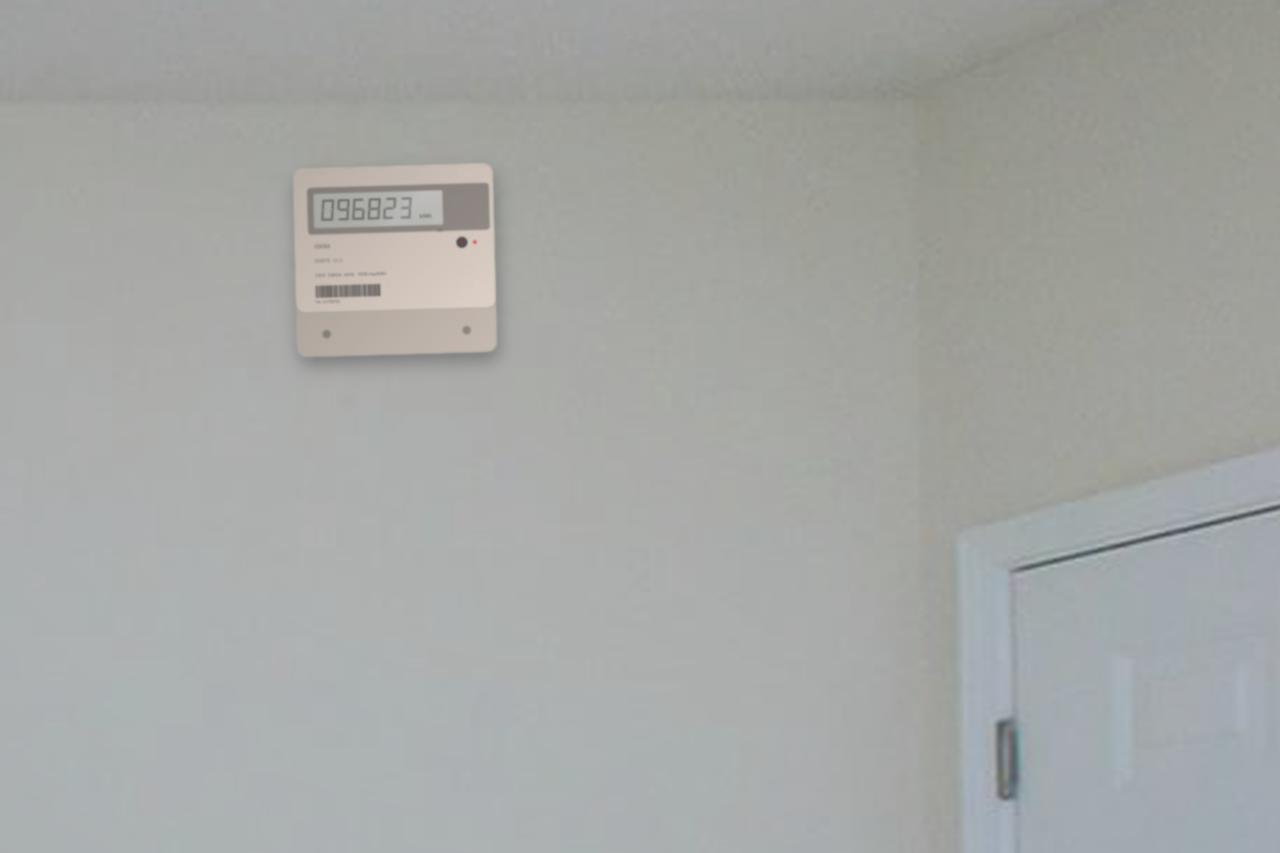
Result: 96823 (kWh)
